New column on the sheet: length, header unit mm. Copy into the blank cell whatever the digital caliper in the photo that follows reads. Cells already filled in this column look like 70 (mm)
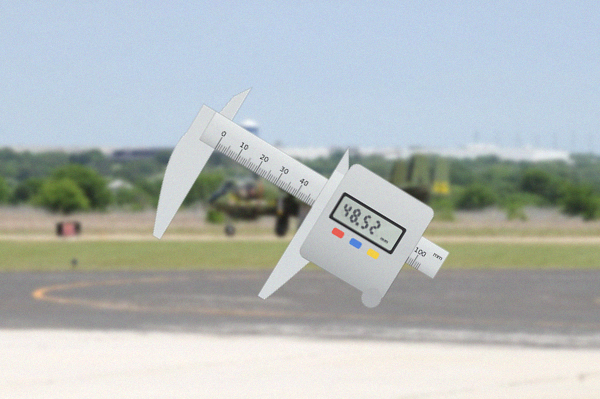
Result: 48.52 (mm)
